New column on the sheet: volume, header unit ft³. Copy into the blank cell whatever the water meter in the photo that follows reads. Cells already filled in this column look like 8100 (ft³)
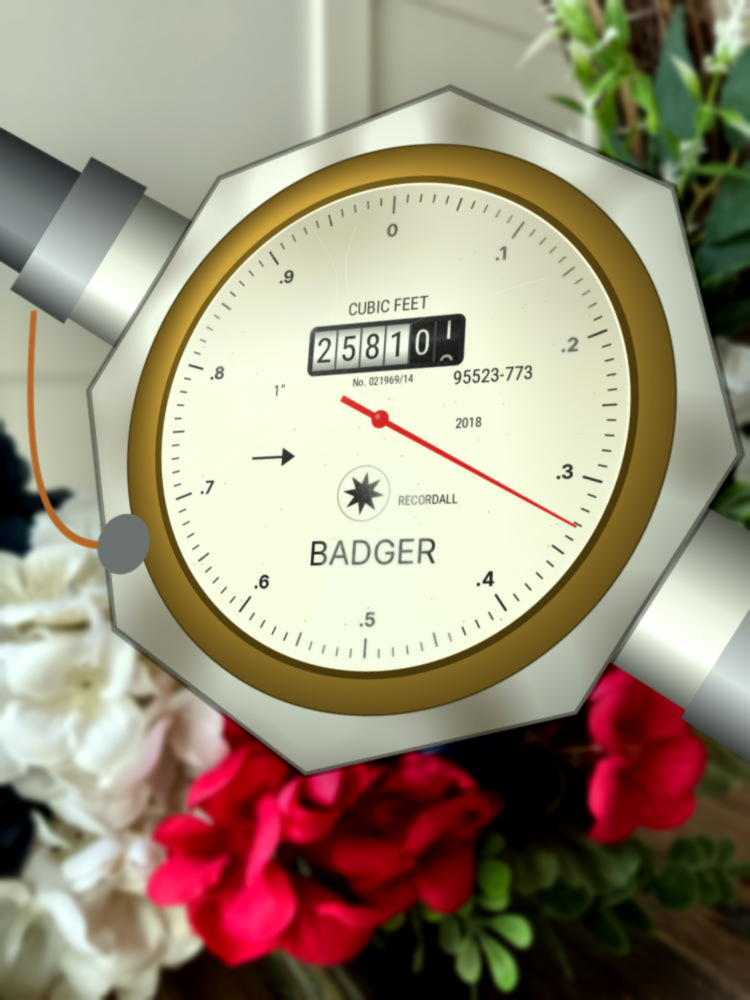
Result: 258101.33 (ft³)
